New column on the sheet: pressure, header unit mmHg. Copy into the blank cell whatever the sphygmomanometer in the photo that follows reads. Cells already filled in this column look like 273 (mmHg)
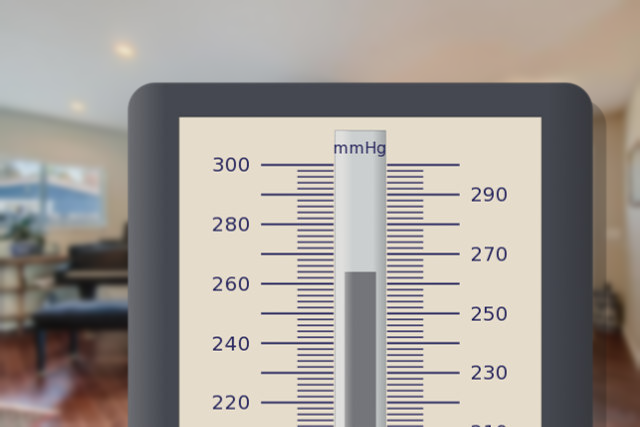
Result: 264 (mmHg)
